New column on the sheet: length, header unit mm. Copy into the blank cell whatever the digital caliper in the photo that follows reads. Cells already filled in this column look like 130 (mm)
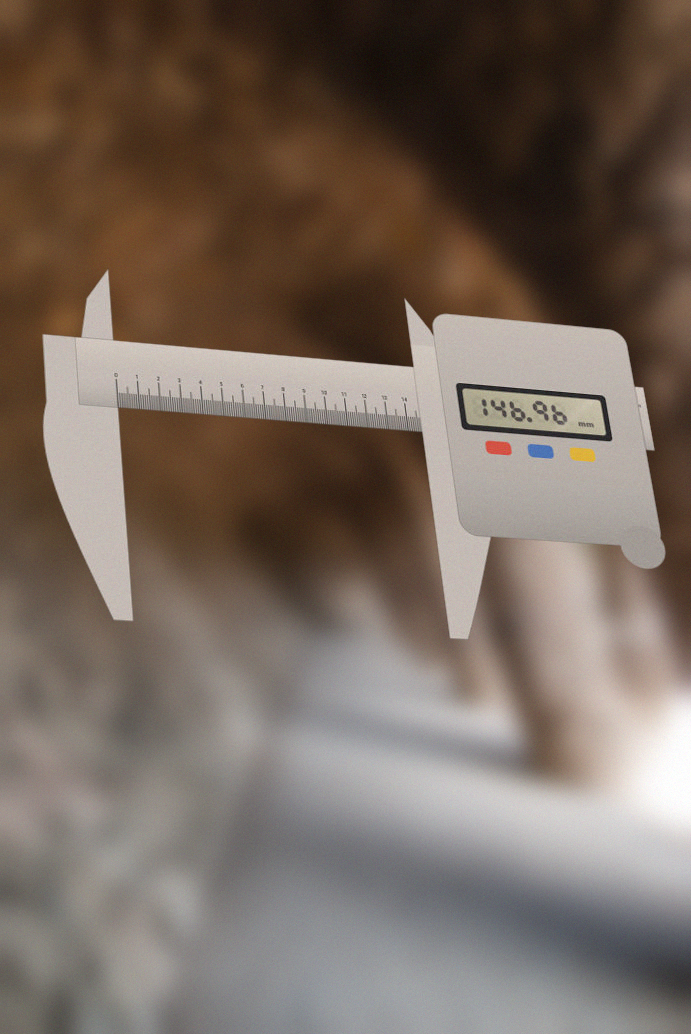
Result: 146.96 (mm)
